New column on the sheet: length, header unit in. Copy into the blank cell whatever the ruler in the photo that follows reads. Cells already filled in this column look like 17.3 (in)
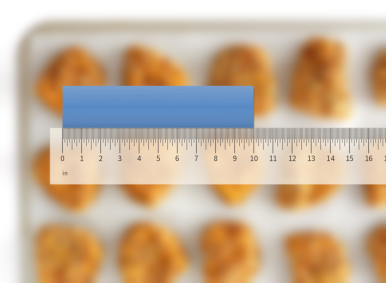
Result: 10 (in)
